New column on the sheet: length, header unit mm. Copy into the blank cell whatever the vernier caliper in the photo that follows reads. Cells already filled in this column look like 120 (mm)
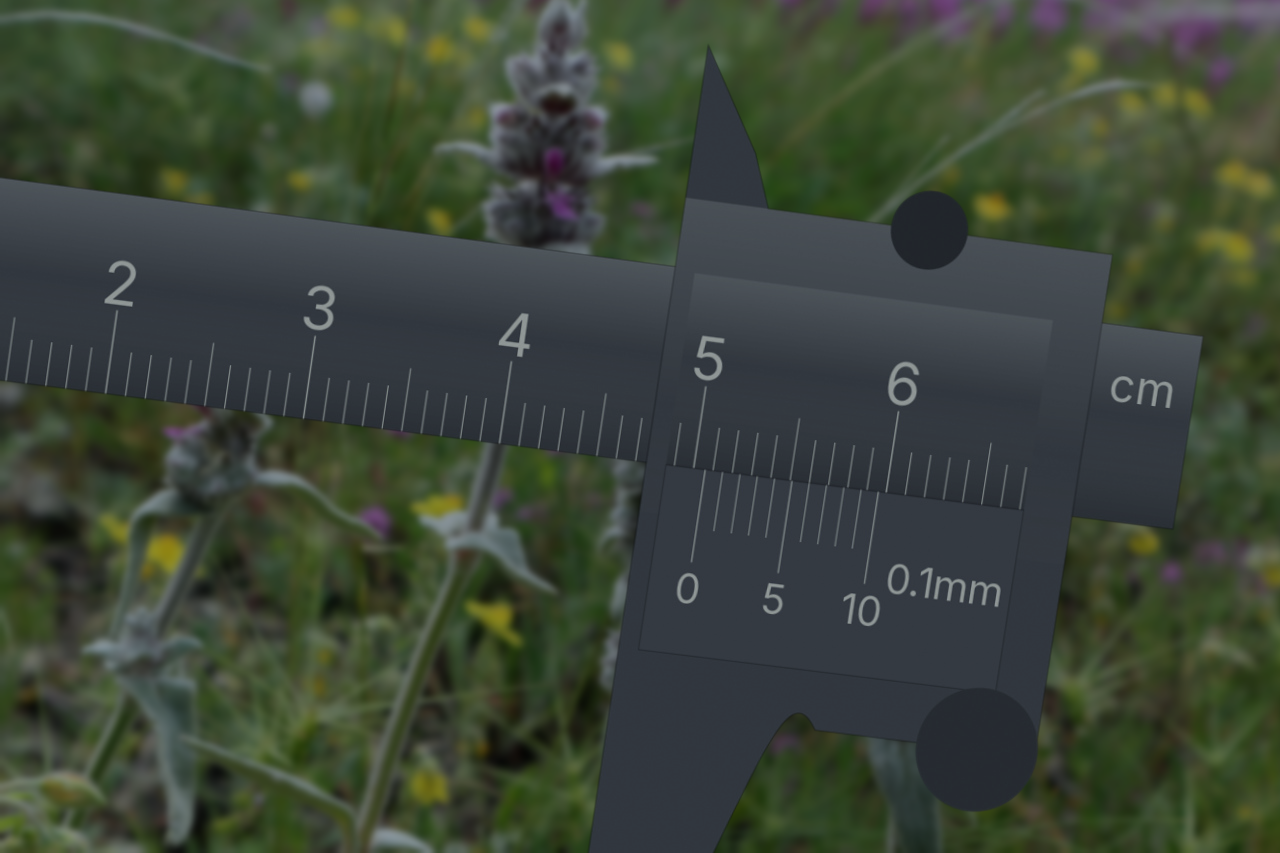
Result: 50.6 (mm)
